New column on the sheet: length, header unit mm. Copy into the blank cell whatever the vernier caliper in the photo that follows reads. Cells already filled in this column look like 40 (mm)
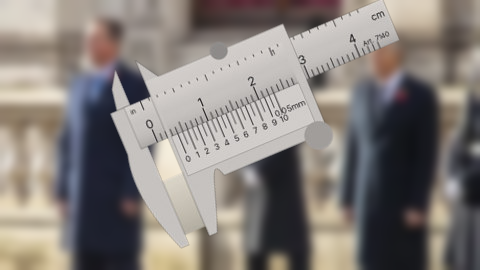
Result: 4.0 (mm)
